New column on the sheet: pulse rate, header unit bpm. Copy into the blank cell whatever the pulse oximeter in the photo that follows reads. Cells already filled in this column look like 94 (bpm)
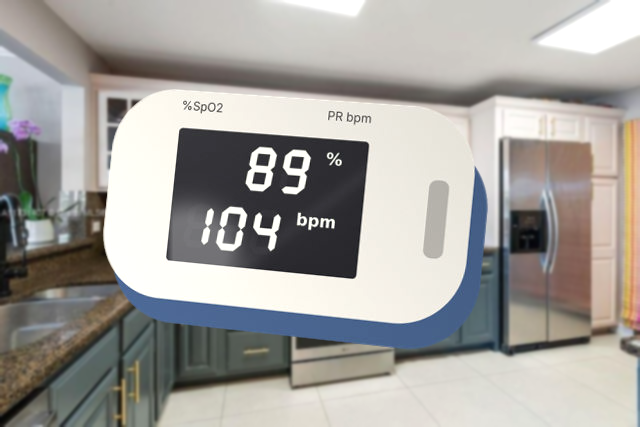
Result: 104 (bpm)
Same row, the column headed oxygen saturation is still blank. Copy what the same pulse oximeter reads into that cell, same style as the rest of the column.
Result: 89 (%)
